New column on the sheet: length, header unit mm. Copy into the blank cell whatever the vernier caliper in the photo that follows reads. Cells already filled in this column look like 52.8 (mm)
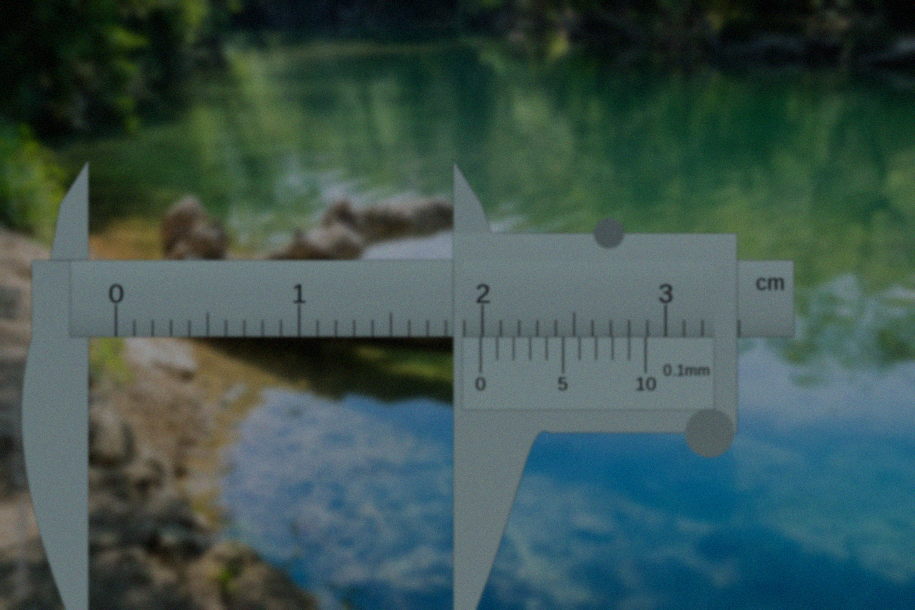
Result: 19.9 (mm)
